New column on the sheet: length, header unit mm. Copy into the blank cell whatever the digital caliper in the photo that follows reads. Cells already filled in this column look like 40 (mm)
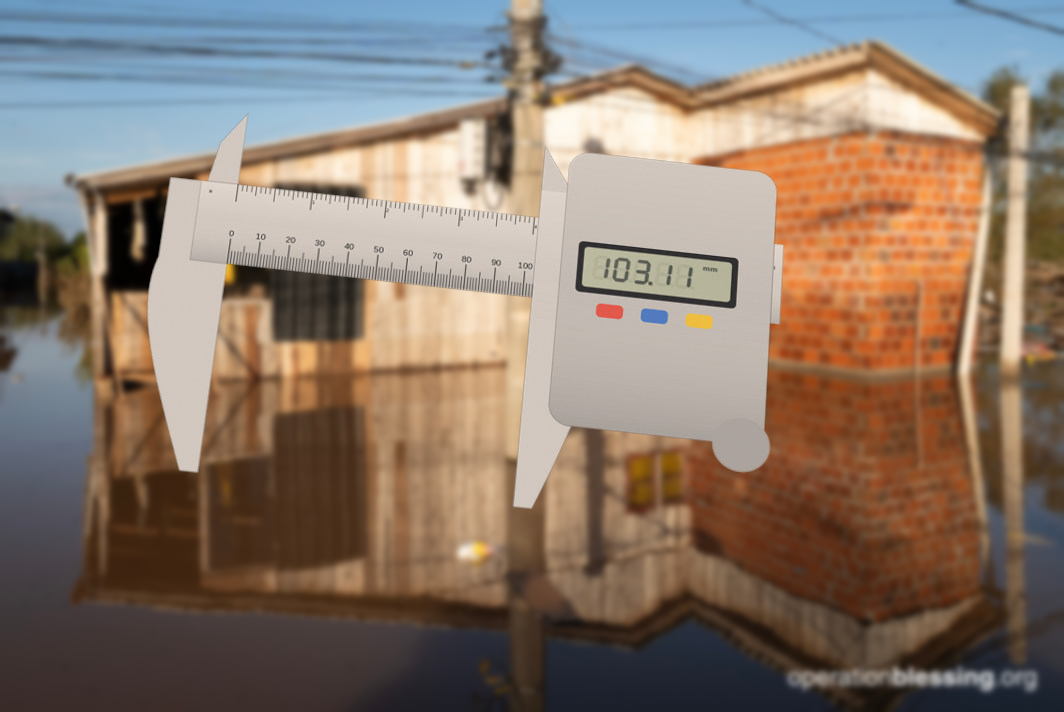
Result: 103.11 (mm)
